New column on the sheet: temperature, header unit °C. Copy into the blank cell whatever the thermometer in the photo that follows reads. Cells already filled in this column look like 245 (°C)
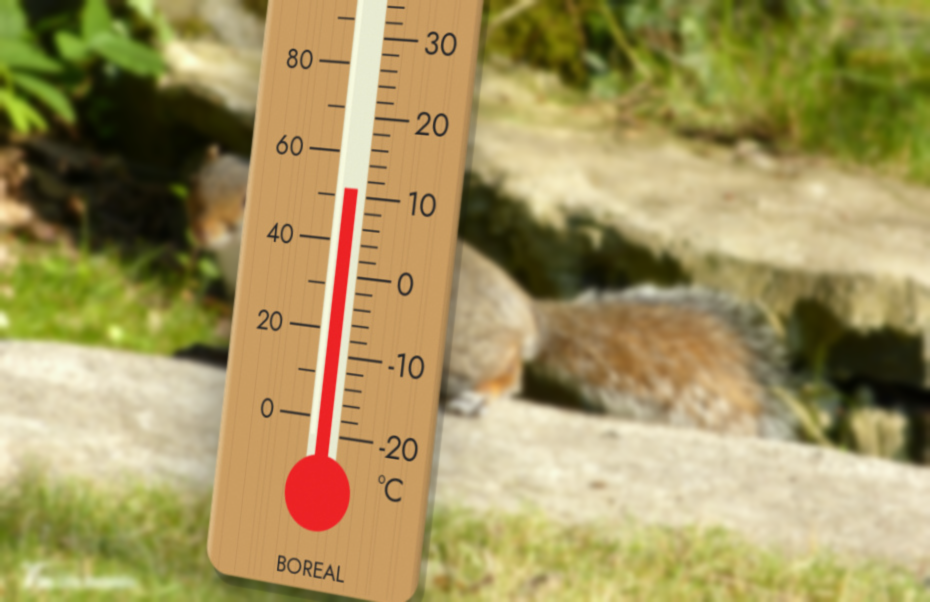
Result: 11 (°C)
